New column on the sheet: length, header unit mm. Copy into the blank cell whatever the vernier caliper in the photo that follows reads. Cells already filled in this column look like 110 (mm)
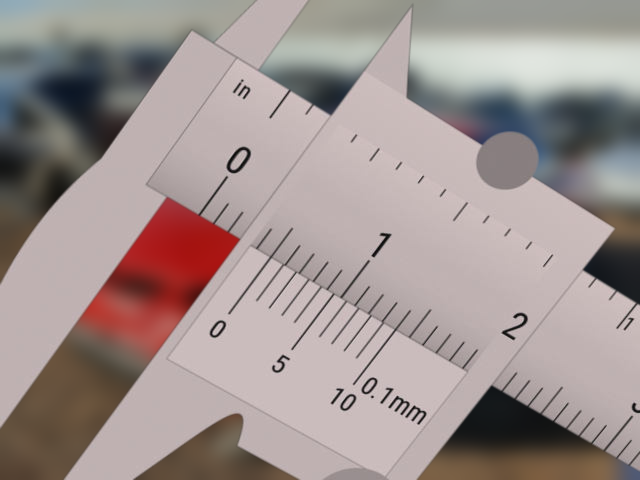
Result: 5.0 (mm)
